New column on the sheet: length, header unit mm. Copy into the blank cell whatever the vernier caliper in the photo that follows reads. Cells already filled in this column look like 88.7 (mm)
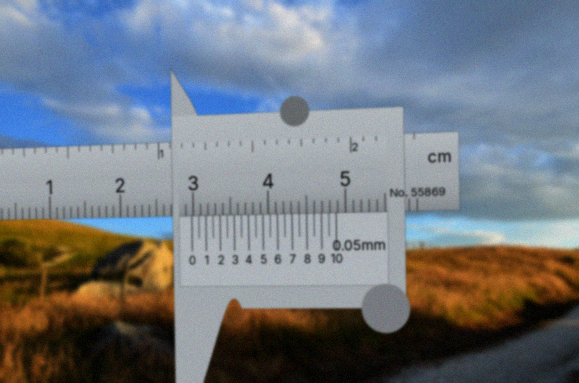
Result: 29.8 (mm)
